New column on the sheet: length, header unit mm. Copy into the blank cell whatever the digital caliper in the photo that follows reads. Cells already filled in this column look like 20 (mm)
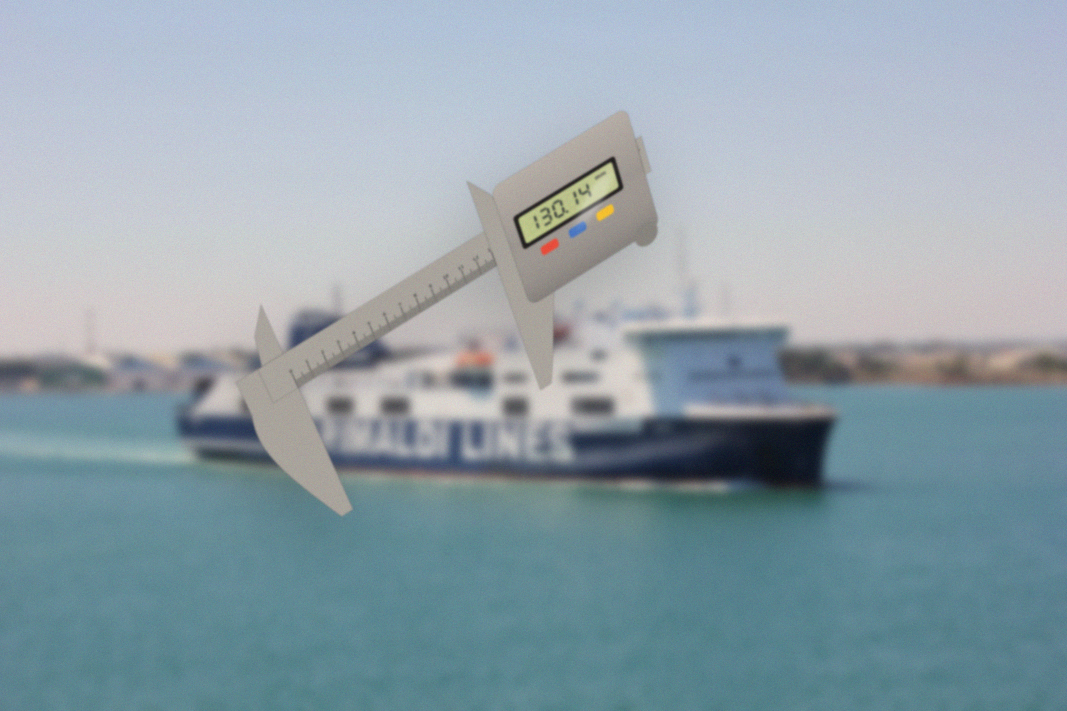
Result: 130.14 (mm)
